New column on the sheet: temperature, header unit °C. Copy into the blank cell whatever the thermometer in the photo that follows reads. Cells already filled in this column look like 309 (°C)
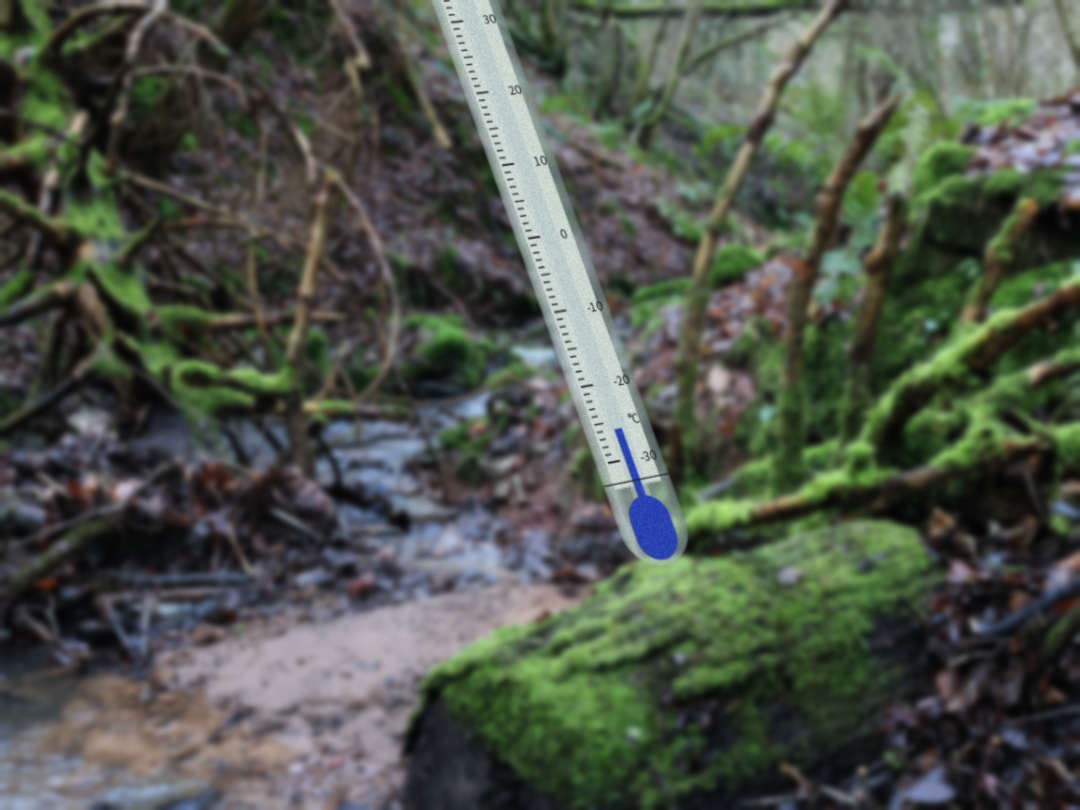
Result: -26 (°C)
